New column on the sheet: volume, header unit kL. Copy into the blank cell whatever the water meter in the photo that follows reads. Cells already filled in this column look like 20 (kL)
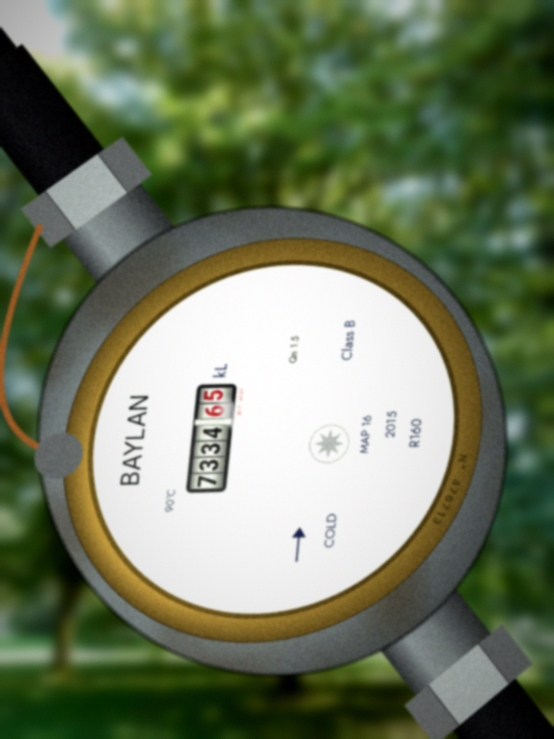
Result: 7334.65 (kL)
